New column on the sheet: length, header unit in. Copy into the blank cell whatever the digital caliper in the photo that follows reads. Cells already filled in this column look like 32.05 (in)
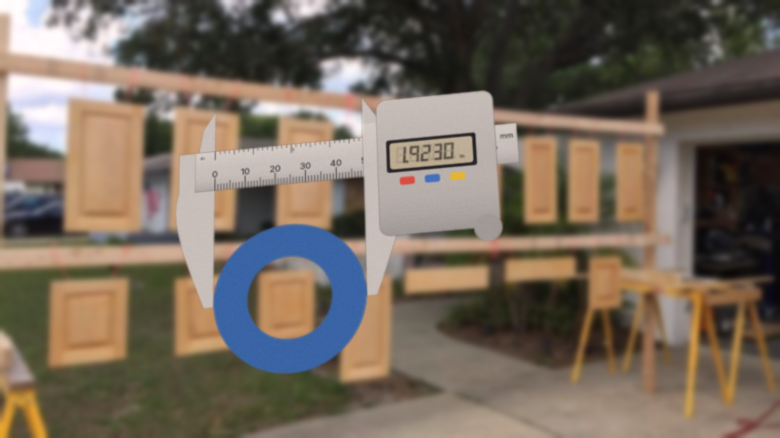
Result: 1.9230 (in)
